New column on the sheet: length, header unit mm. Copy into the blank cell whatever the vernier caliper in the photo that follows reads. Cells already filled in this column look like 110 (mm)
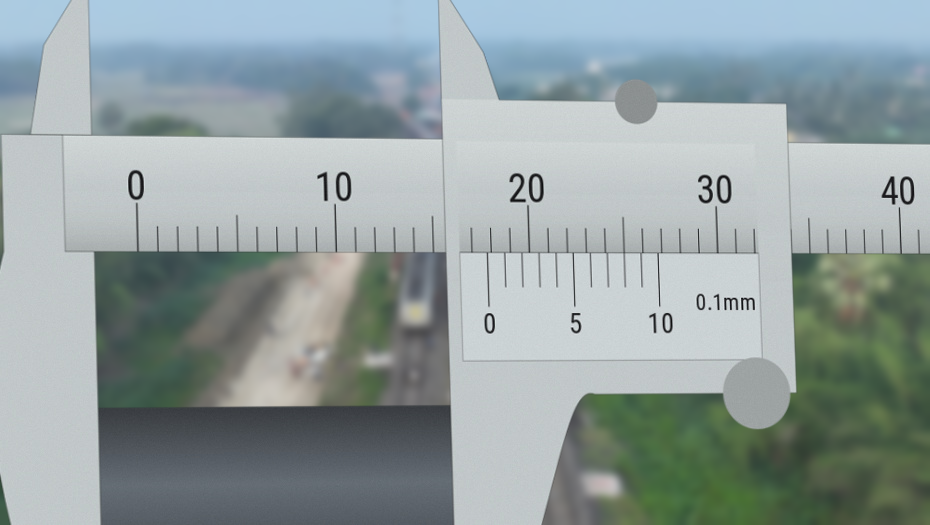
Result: 17.8 (mm)
